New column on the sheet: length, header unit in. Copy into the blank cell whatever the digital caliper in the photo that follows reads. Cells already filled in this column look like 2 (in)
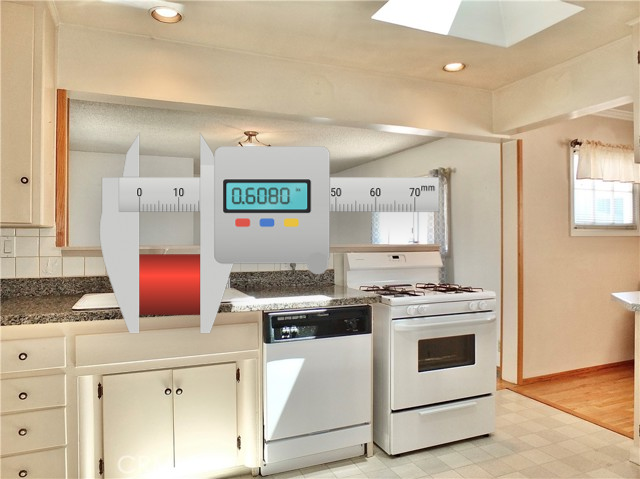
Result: 0.6080 (in)
